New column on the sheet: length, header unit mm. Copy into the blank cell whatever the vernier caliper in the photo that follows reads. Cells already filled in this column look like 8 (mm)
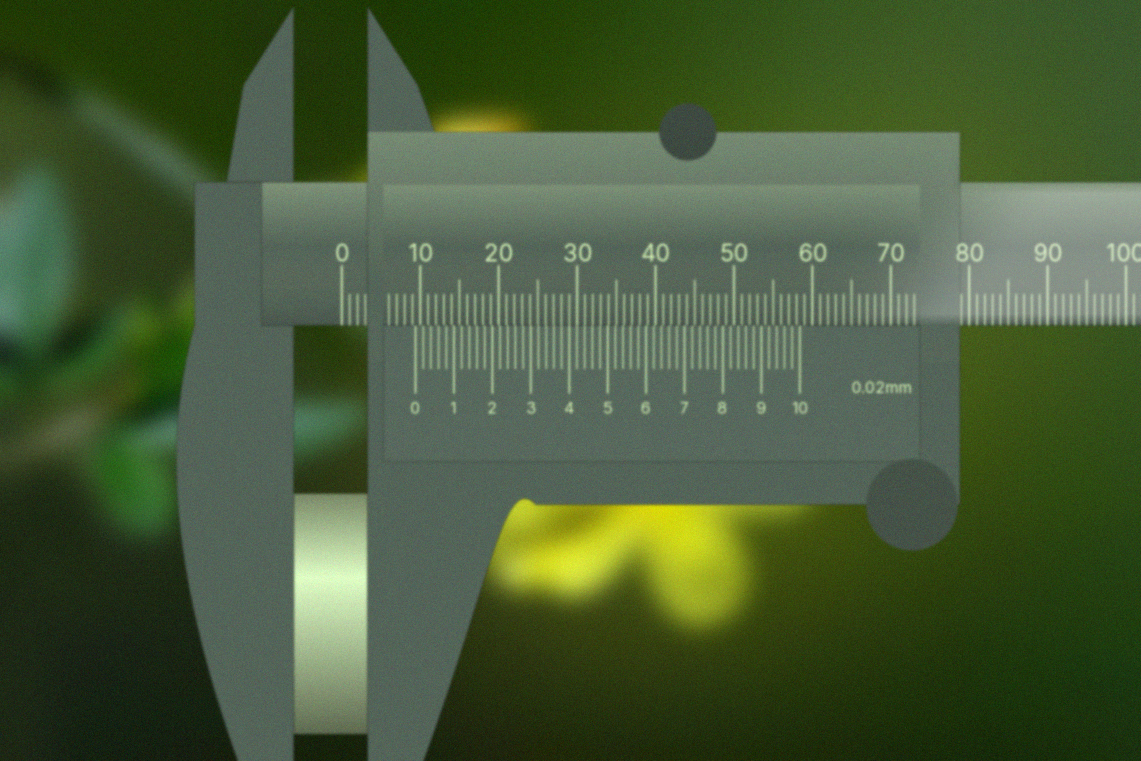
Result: 9.4 (mm)
